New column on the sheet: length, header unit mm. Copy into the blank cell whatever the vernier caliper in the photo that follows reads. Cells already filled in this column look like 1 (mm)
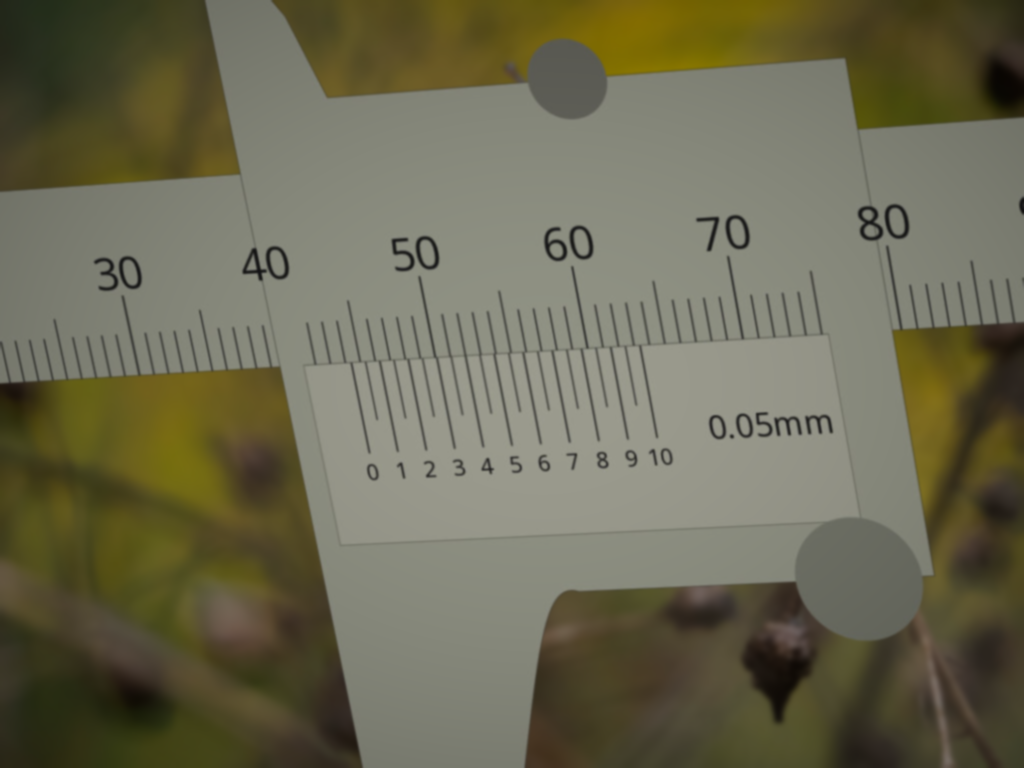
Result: 44.4 (mm)
